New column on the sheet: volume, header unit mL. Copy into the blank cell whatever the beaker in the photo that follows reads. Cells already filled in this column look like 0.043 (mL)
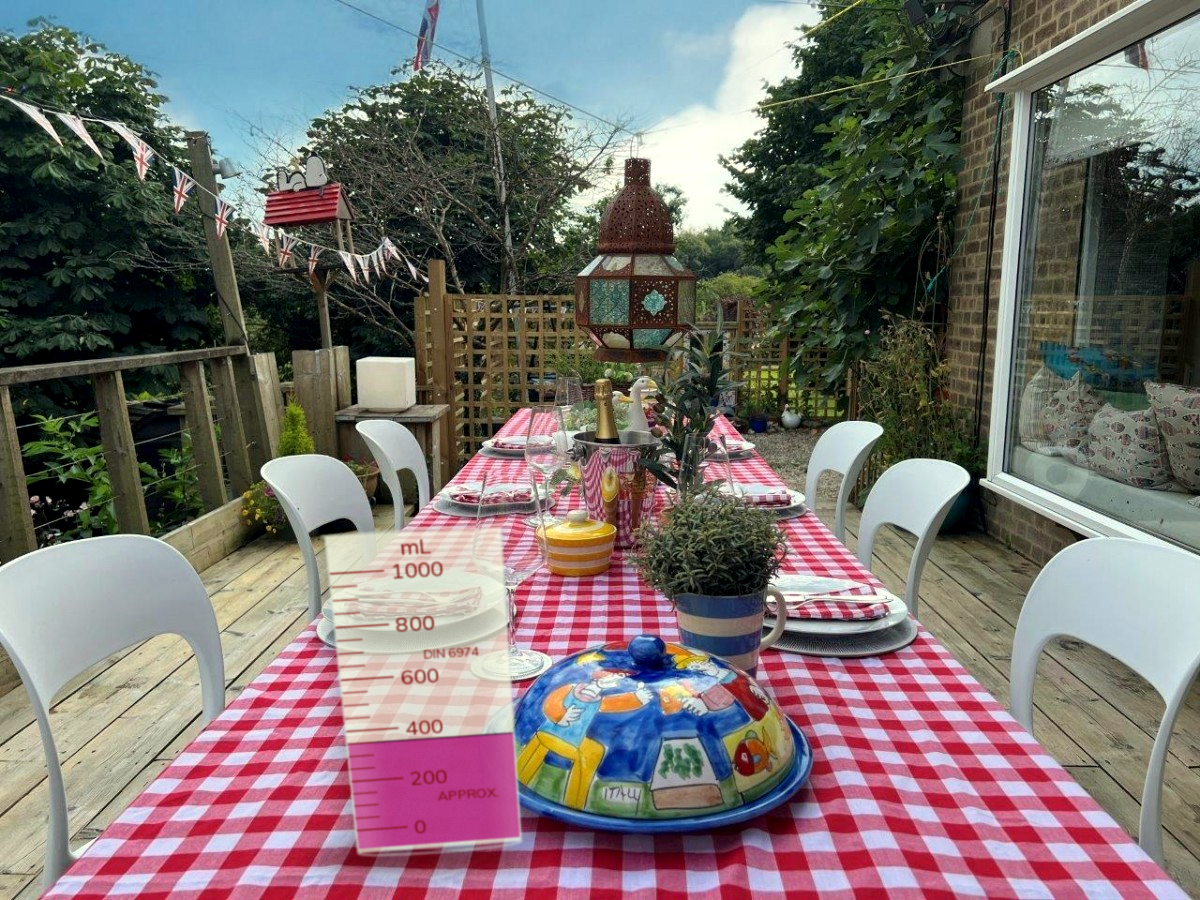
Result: 350 (mL)
